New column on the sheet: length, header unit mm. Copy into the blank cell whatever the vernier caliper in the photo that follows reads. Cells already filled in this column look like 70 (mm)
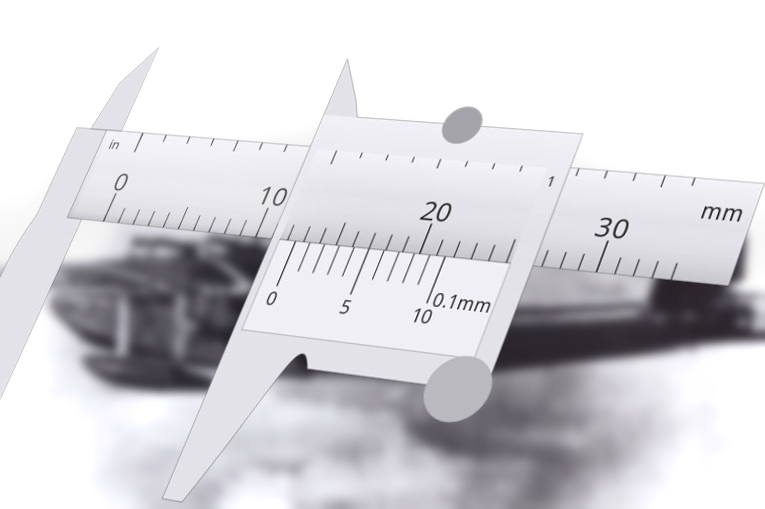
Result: 12.5 (mm)
